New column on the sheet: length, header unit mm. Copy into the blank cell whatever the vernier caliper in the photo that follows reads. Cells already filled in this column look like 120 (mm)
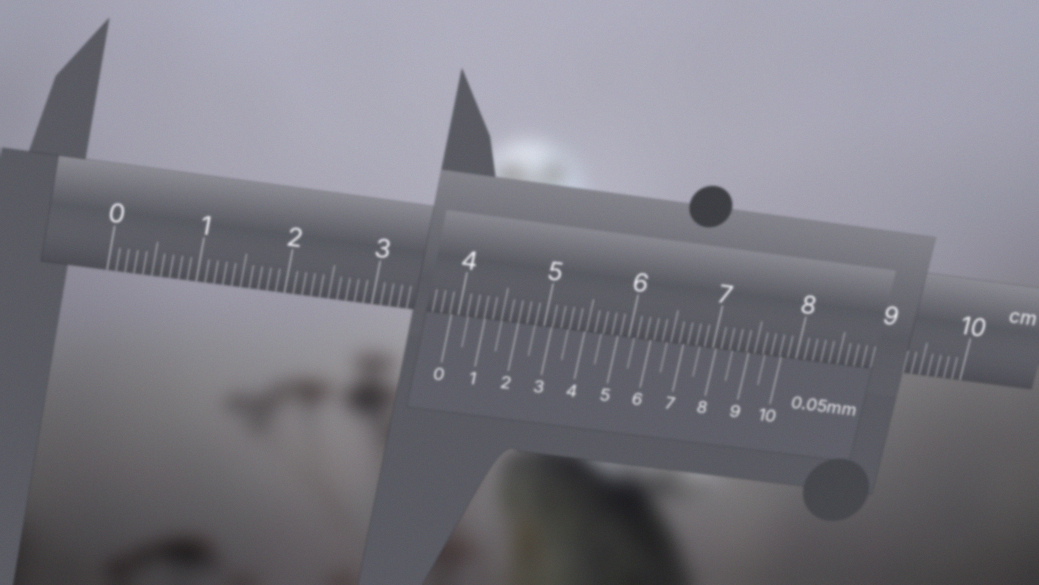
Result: 39.2 (mm)
